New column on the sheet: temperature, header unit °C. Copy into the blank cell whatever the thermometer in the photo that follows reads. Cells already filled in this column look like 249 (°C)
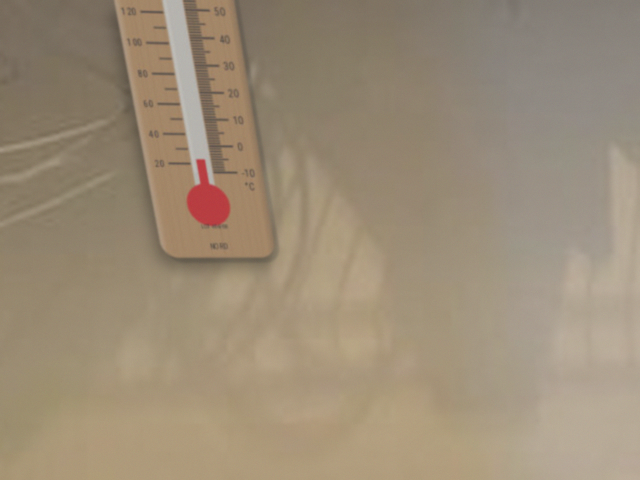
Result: -5 (°C)
